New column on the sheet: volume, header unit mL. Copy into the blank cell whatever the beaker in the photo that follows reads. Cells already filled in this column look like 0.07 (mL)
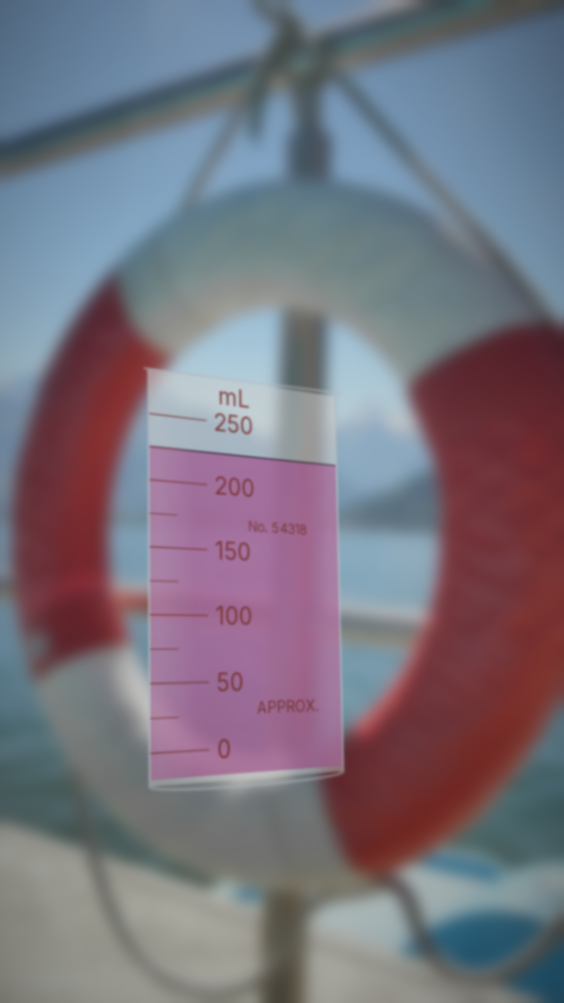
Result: 225 (mL)
